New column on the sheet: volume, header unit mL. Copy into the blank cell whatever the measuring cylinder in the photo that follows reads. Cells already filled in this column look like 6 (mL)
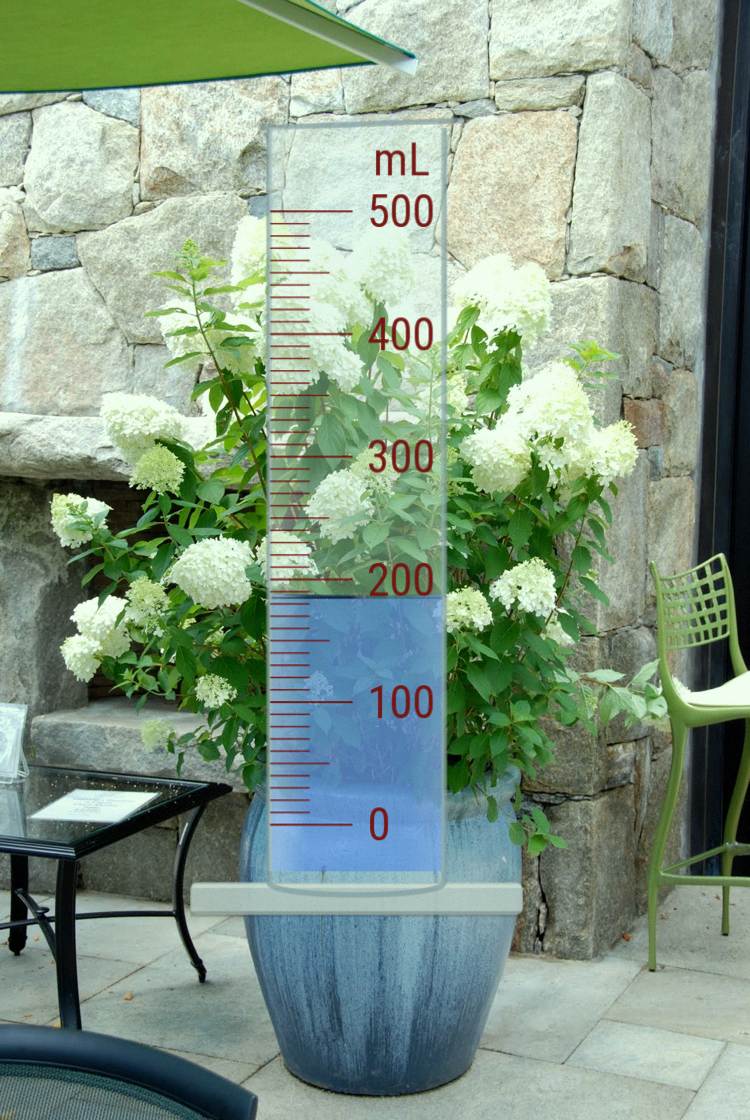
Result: 185 (mL)
